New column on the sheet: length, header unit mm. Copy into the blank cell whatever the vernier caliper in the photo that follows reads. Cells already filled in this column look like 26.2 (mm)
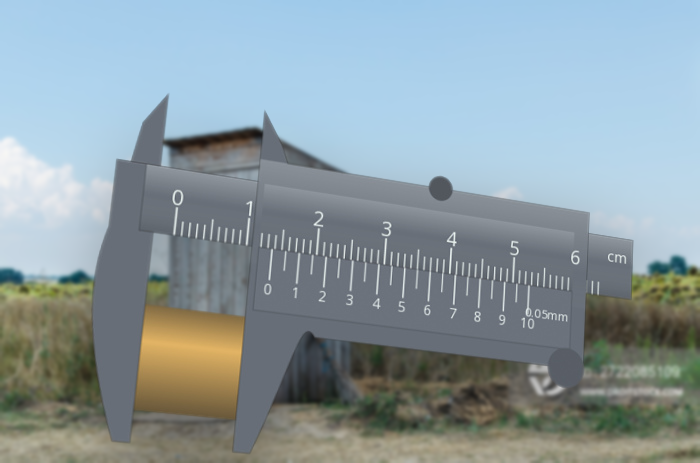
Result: 13.6 (mm)
